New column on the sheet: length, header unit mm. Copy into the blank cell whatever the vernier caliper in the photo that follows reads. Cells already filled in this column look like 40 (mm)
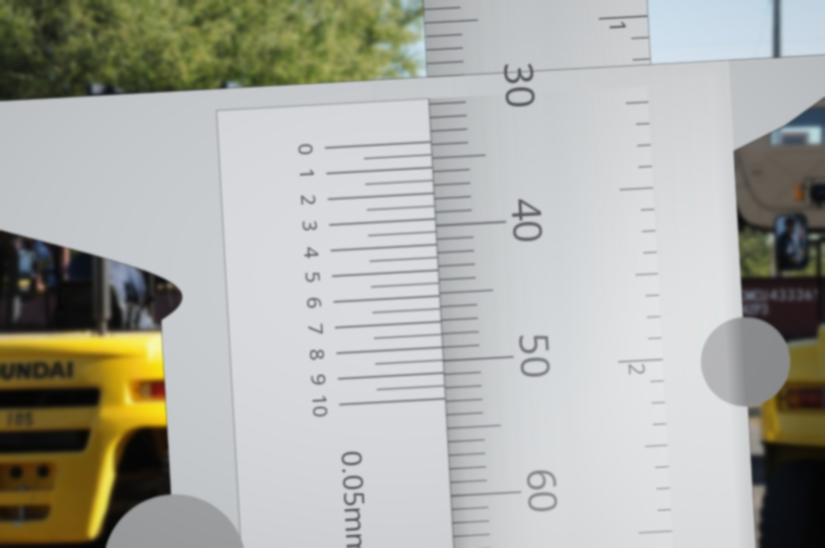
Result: 33.8 (mm)
